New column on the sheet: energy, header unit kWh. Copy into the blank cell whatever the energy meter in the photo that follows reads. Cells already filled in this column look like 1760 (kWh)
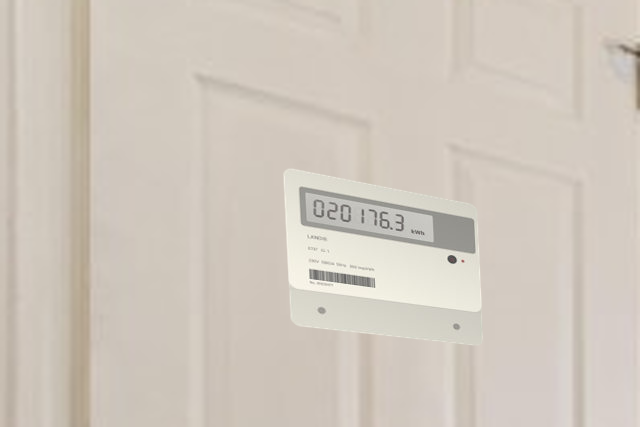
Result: 20176.3 (kWh)
